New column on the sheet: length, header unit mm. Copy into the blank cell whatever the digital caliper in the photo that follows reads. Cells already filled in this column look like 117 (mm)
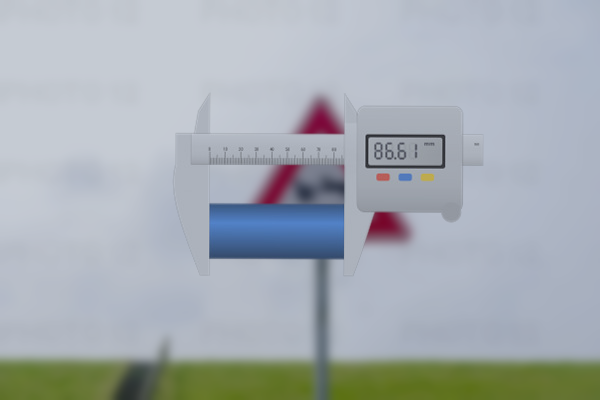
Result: 86.61 (mm)
